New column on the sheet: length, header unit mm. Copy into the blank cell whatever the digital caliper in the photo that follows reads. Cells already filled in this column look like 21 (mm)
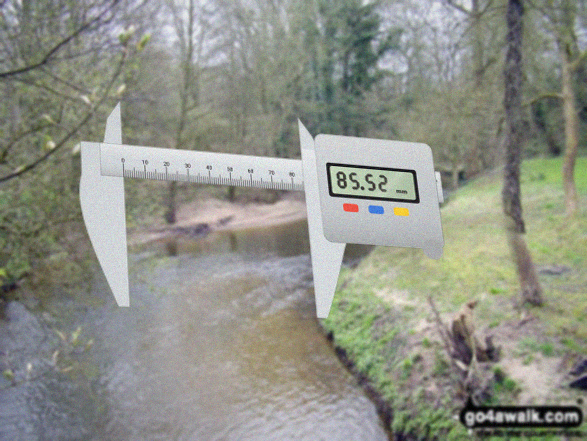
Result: 85.52 (mm)
